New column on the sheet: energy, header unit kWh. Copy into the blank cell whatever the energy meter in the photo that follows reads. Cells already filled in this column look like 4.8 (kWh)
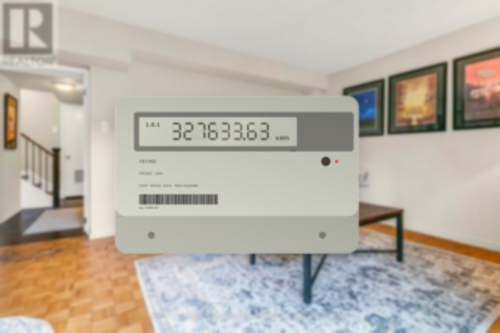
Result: 327633.63 (kWh)
